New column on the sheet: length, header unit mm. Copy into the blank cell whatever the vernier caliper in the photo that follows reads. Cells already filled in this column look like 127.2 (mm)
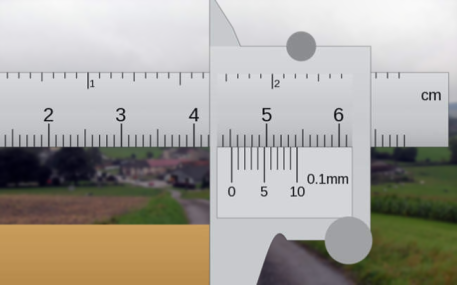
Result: 45.2 (mm)
